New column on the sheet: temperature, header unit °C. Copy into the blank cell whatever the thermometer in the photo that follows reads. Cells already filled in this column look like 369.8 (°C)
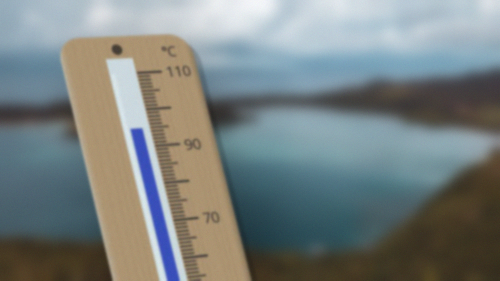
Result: 95 (°C)
